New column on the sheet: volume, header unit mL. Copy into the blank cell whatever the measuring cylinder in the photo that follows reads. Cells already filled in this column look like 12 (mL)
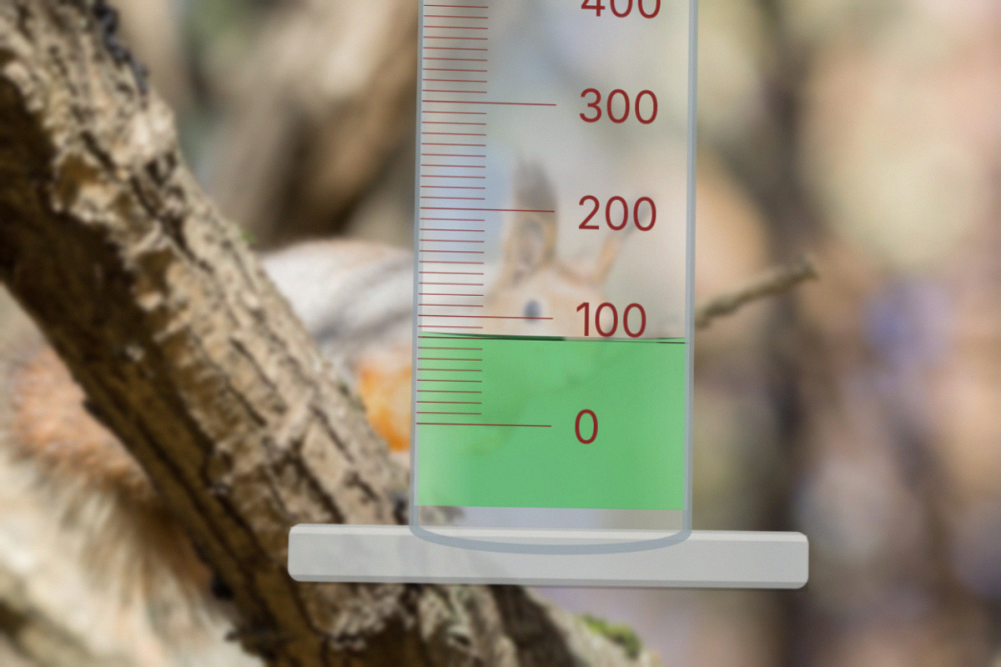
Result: 80 (mL)
